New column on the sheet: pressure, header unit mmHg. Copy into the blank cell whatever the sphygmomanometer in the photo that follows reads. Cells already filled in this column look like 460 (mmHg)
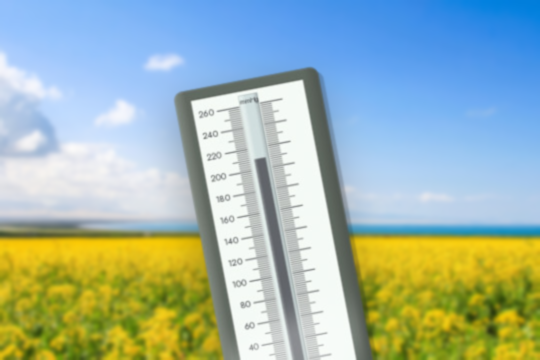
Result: 210 (mmHg)
